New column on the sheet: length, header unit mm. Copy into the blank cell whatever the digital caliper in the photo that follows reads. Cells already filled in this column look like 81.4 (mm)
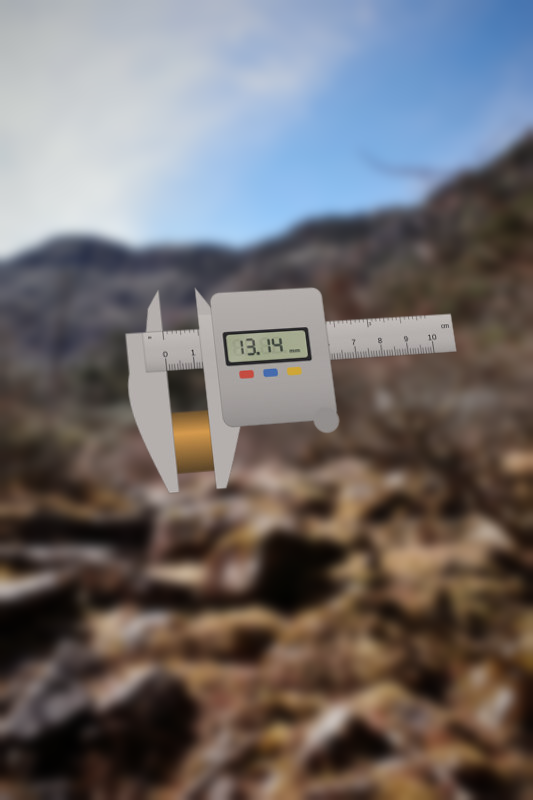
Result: 13.14 (mm)
